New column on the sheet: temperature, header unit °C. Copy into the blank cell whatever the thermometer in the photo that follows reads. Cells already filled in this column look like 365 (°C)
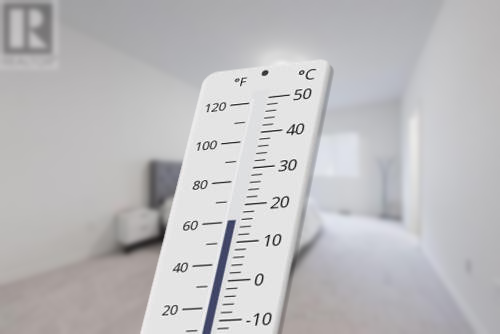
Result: 16 (°C)
